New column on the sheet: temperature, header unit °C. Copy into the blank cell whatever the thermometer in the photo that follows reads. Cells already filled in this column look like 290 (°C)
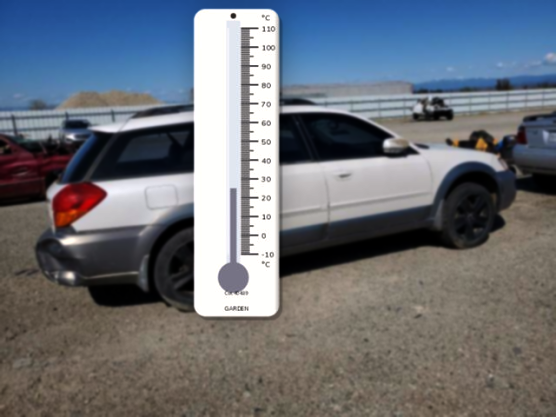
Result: 25 (°C)
